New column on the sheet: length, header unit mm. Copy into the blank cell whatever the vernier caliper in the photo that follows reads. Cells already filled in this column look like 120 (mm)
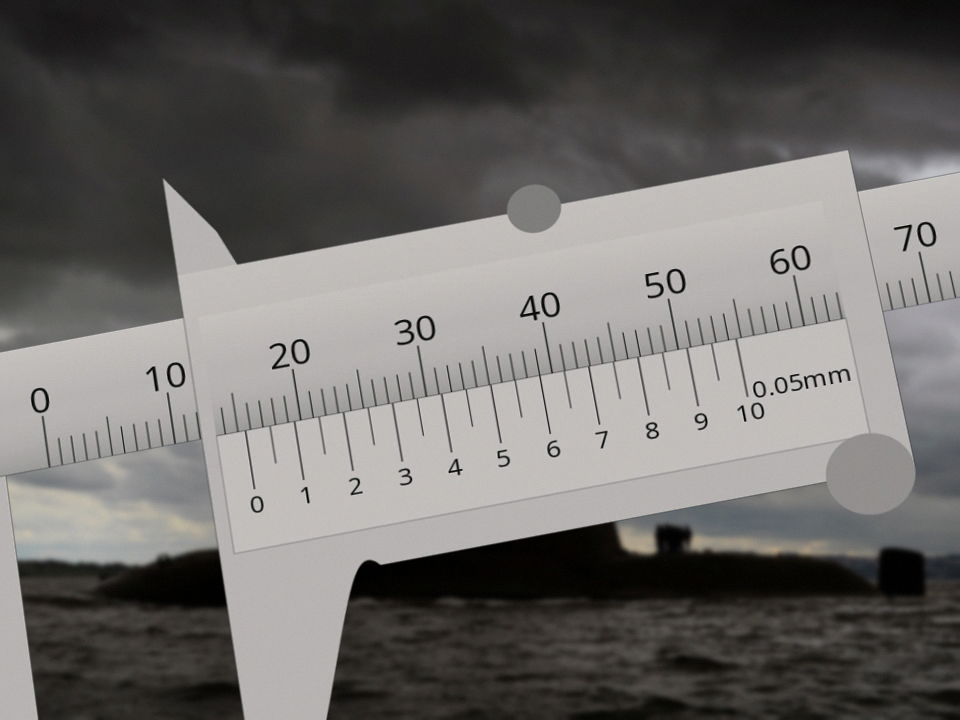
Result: 15.6 (mm)
